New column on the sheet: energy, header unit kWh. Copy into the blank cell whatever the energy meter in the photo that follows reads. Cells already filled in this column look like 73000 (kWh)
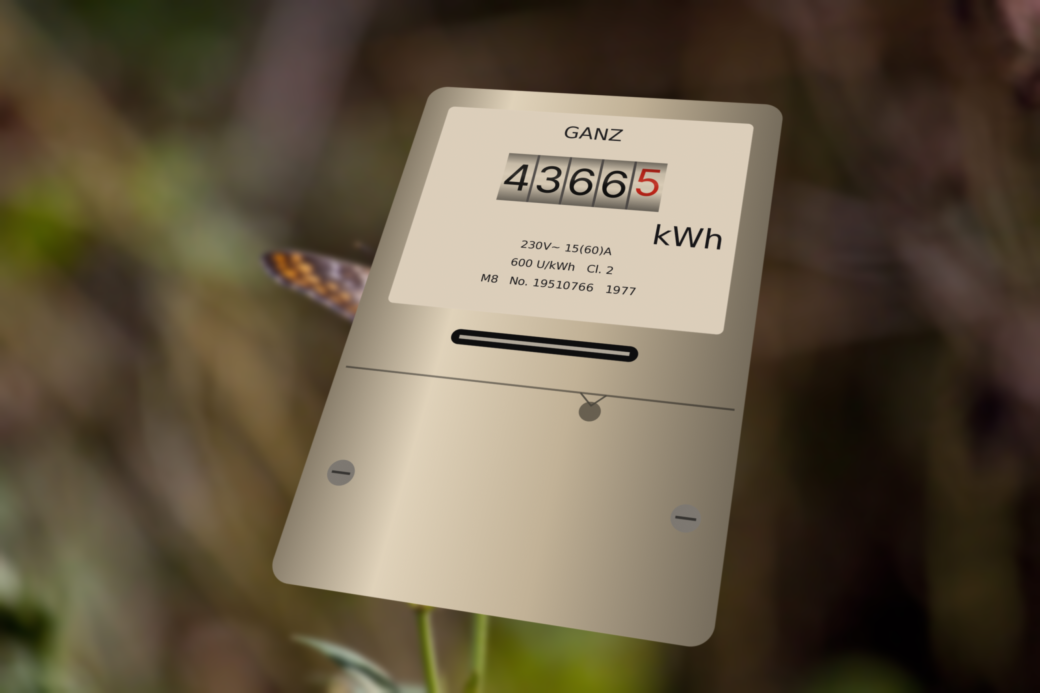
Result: 4366.5 (kWh)
